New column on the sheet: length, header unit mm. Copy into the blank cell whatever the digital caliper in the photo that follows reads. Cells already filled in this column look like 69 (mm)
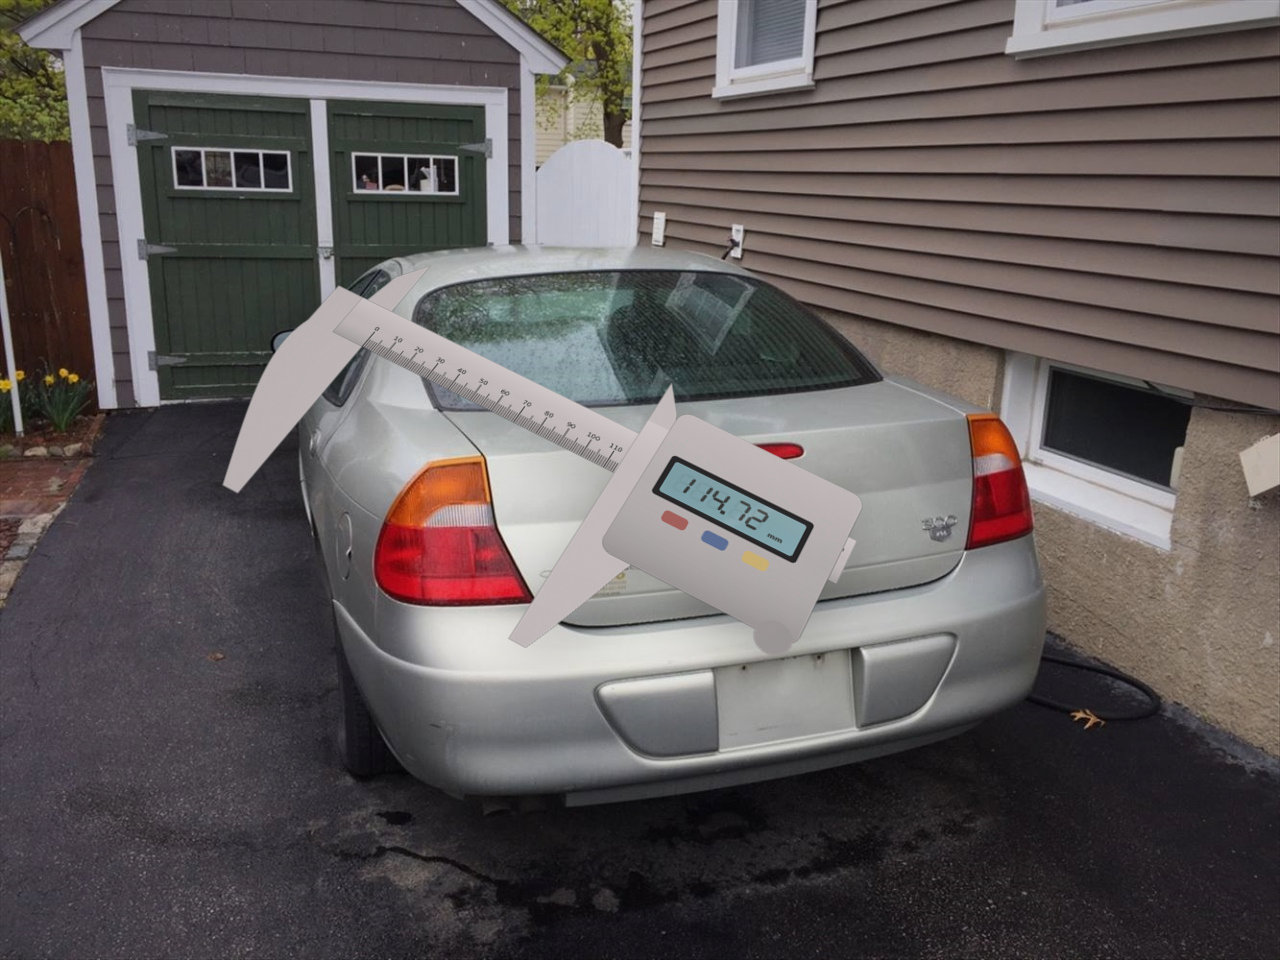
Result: 114.72 (mm)
